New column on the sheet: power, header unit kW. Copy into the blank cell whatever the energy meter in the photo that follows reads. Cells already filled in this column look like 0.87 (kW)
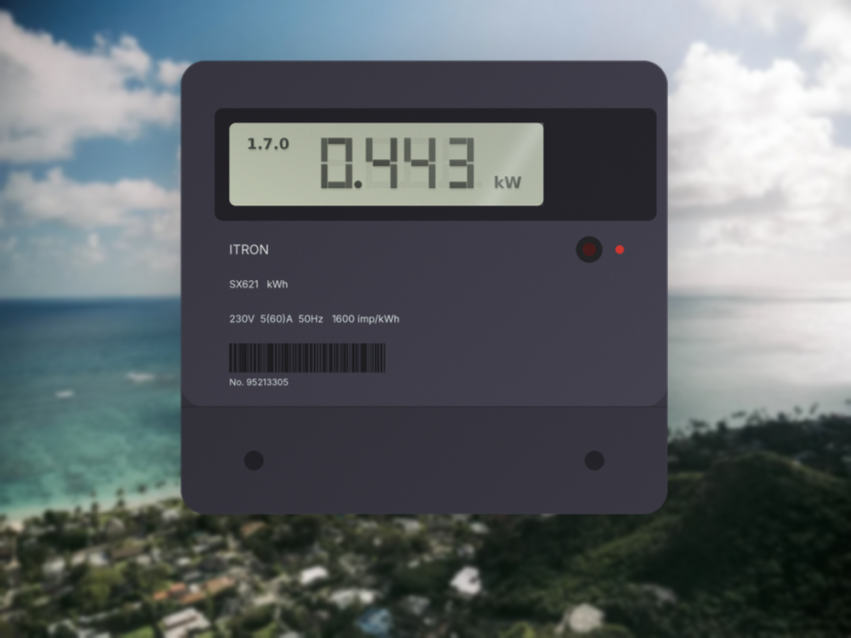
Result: 0.443 (kW)
